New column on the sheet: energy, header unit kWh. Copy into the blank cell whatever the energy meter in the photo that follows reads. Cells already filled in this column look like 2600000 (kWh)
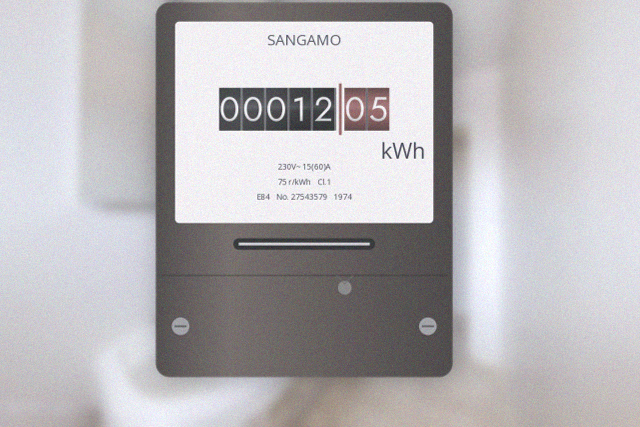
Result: 12.05 (kWh)
